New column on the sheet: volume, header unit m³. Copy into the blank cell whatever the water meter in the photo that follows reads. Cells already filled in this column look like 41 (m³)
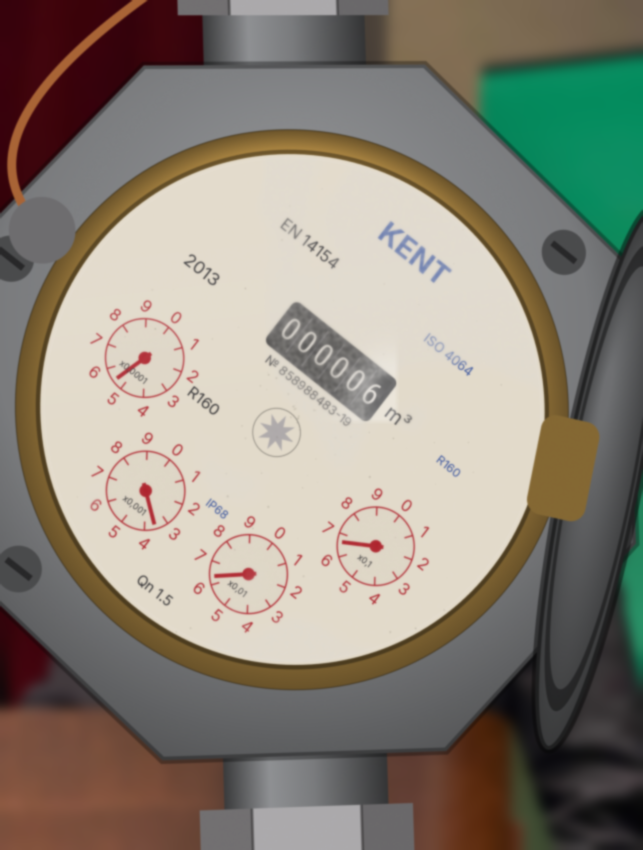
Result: 6.6635 (m³)
